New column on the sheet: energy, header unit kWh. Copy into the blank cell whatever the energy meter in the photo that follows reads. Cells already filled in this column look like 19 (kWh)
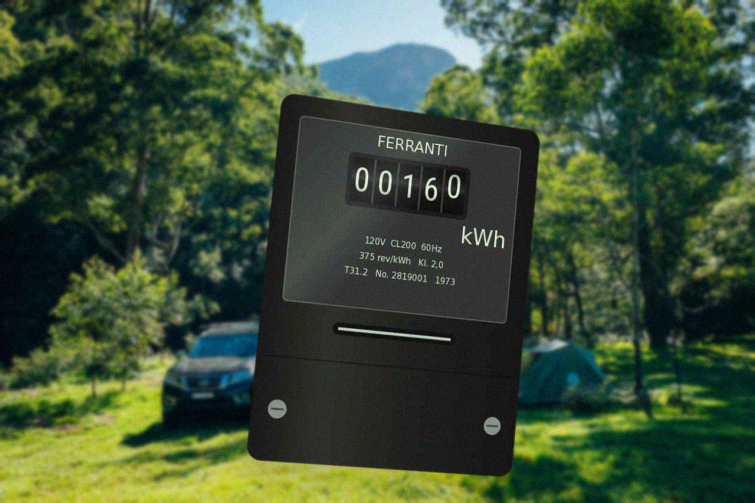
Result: 160 (kWh)
